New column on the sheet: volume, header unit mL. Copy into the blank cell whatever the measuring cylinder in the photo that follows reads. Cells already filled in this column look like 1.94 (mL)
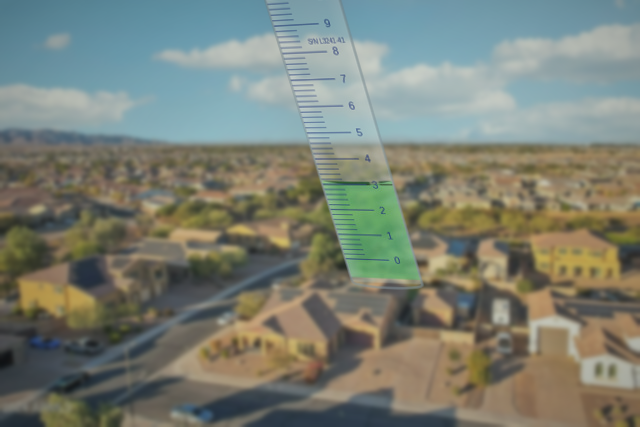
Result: 3 (mL)
